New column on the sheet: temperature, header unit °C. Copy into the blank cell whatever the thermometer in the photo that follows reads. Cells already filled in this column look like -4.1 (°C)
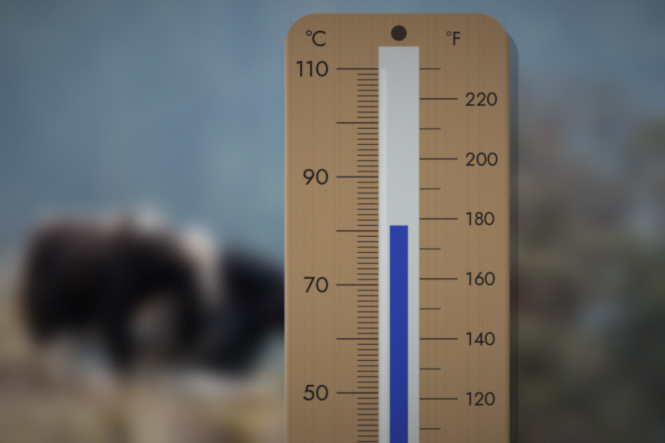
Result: 81 (°C)
